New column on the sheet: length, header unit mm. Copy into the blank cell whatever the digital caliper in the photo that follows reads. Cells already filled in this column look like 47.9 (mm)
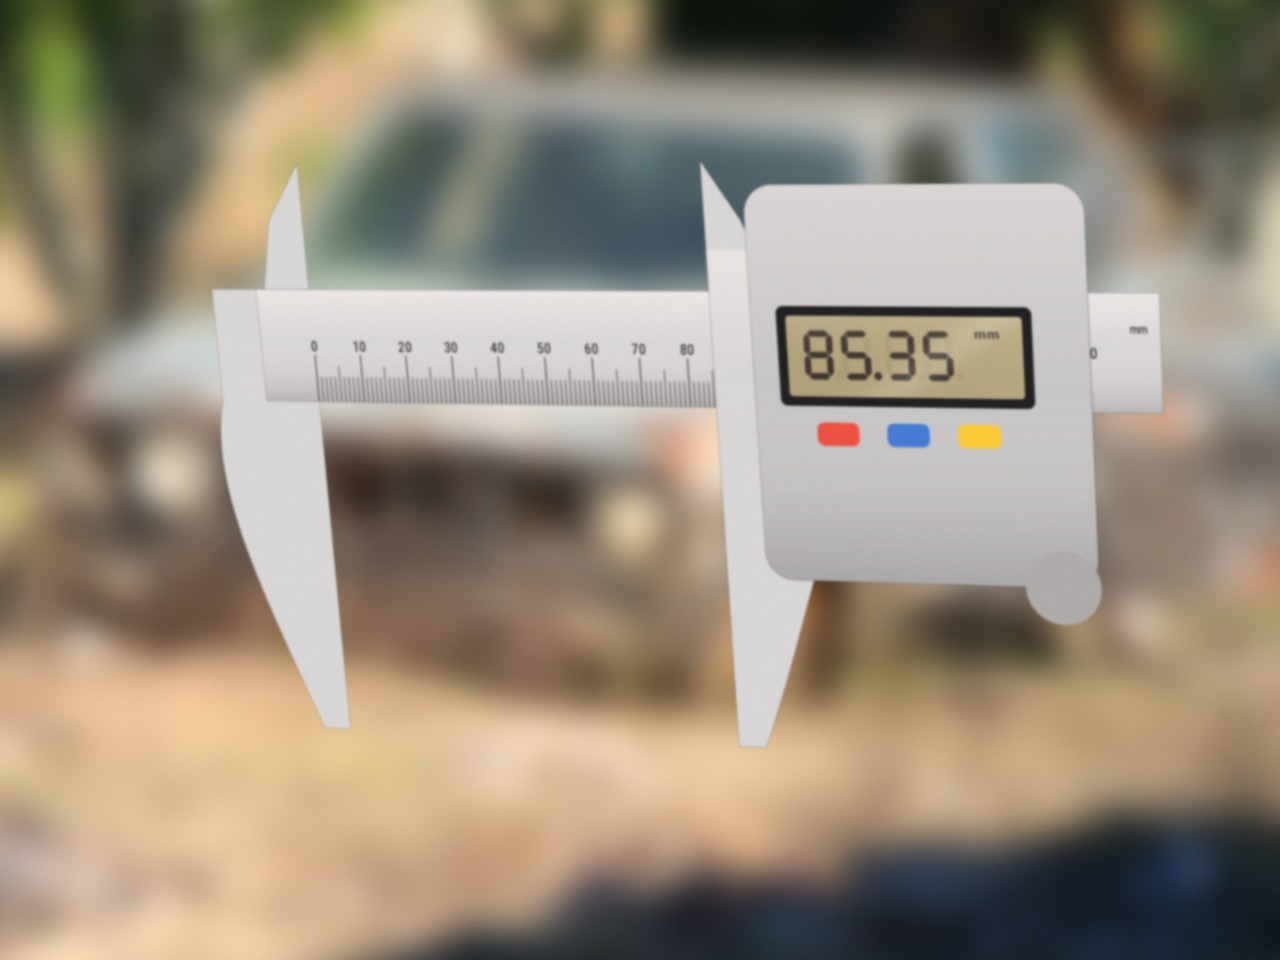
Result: 85.35 (mm)
